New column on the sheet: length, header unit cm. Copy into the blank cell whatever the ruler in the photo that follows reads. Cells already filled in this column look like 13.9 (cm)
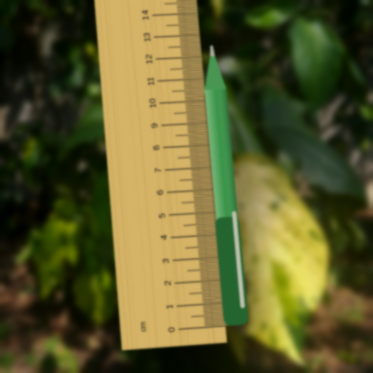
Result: 12.5 (cm)
